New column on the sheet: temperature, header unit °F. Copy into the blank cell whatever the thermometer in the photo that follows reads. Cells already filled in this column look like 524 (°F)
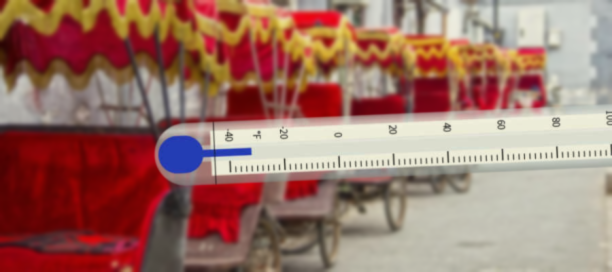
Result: -32 (°F)
